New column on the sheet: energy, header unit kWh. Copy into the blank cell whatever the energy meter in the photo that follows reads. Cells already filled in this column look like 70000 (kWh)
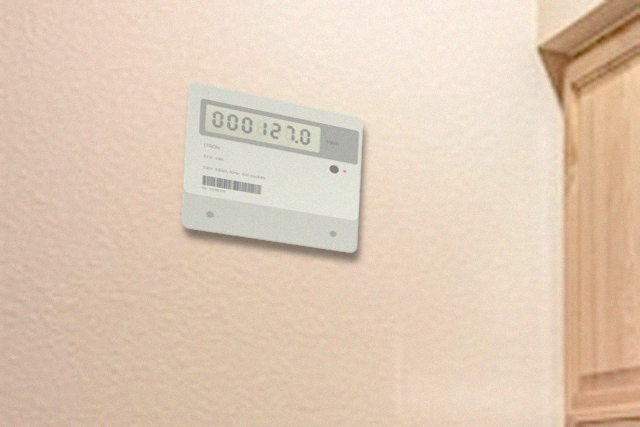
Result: 127.0 (kWh)
